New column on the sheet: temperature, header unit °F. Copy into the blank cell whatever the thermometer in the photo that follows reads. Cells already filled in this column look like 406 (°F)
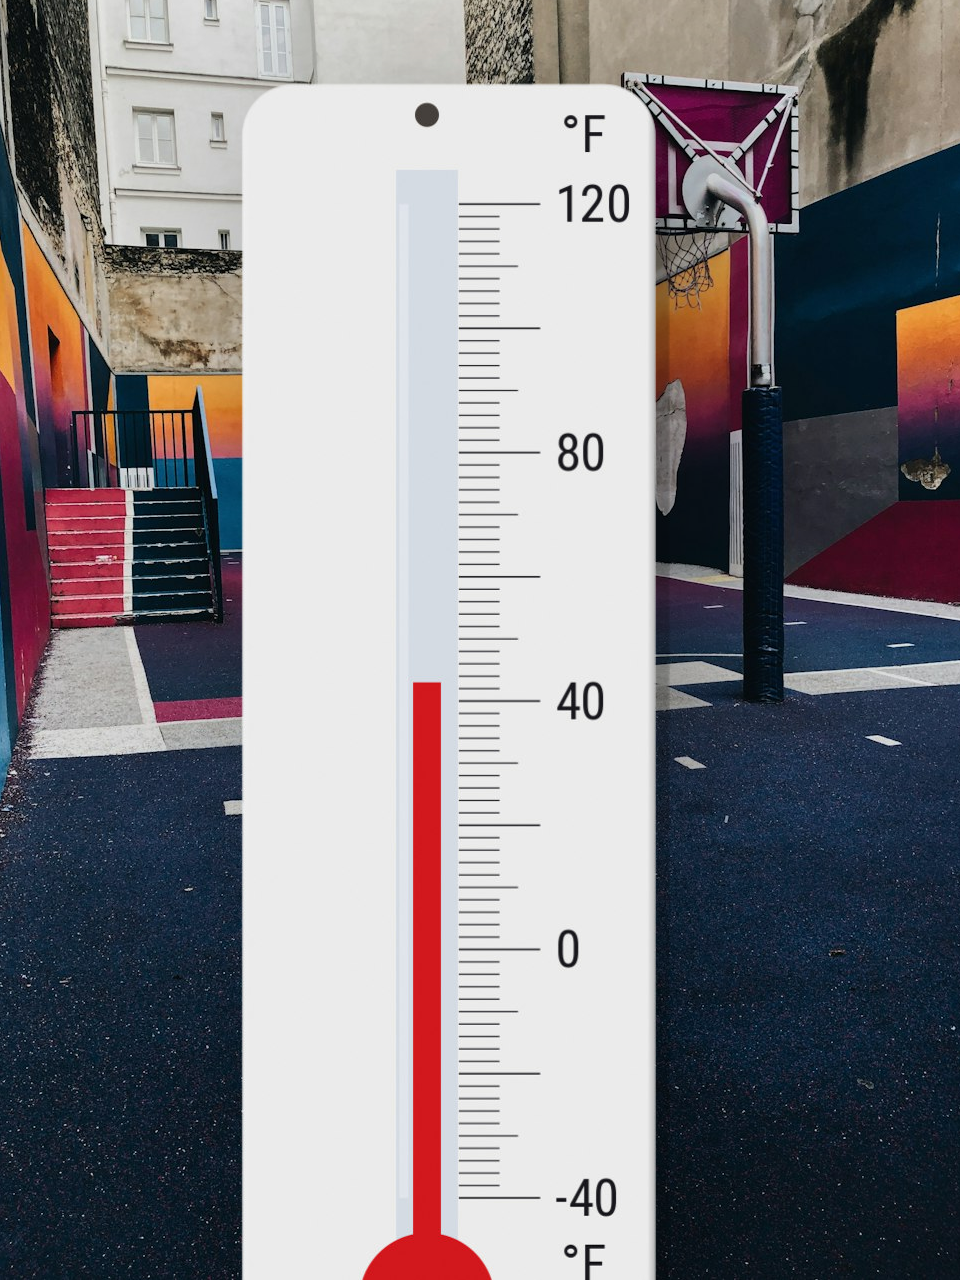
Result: 43 (°F)
